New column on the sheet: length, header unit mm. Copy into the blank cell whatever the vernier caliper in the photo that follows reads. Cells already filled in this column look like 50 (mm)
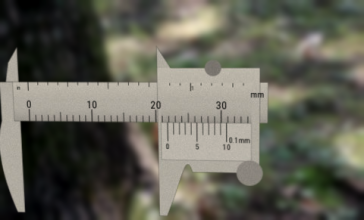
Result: 21.8 (mm)
